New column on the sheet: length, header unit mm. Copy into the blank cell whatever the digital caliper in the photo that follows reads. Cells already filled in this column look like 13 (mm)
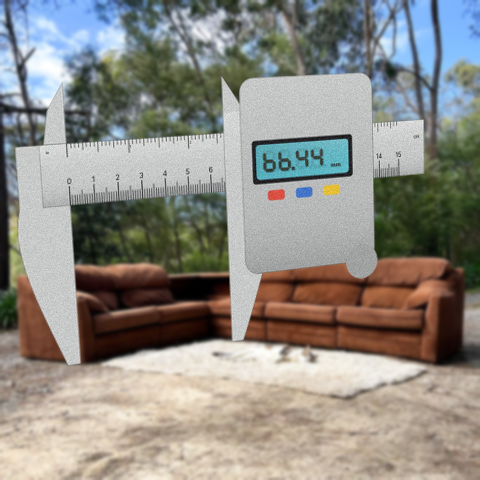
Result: 66.44 (mm)
